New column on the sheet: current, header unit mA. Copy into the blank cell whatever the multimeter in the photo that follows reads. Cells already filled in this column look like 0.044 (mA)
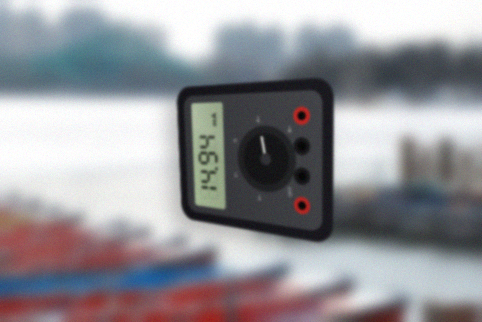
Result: 14.94 (mA)
